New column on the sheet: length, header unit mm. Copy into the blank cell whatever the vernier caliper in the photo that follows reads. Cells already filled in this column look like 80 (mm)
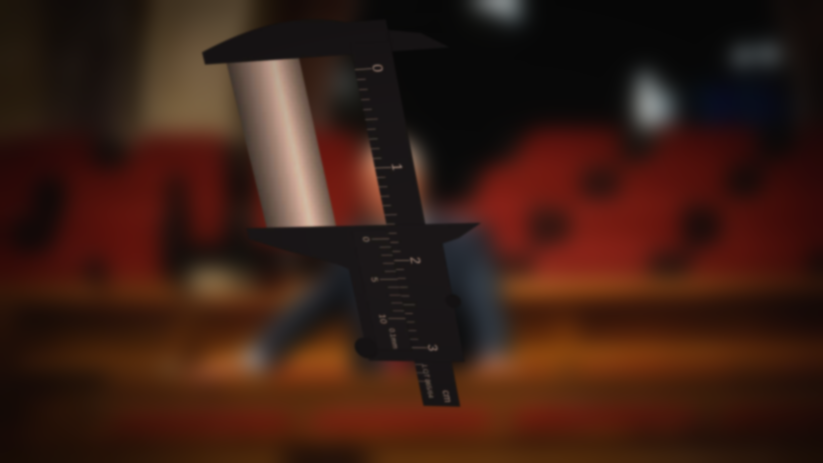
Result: 17.6 (mm)
